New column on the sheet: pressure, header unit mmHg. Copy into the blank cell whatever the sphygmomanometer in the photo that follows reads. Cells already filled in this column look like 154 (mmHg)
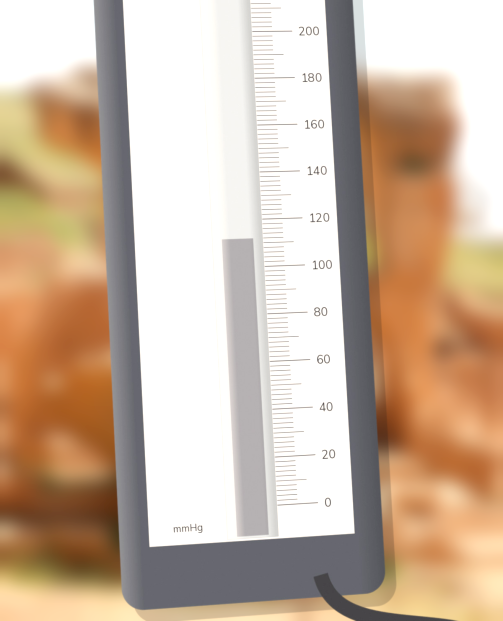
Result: 112 (mmHg)
